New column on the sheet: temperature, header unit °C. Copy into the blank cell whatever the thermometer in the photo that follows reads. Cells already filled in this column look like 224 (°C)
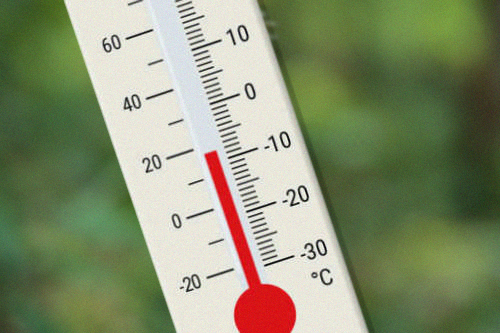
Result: -8 (°C)
